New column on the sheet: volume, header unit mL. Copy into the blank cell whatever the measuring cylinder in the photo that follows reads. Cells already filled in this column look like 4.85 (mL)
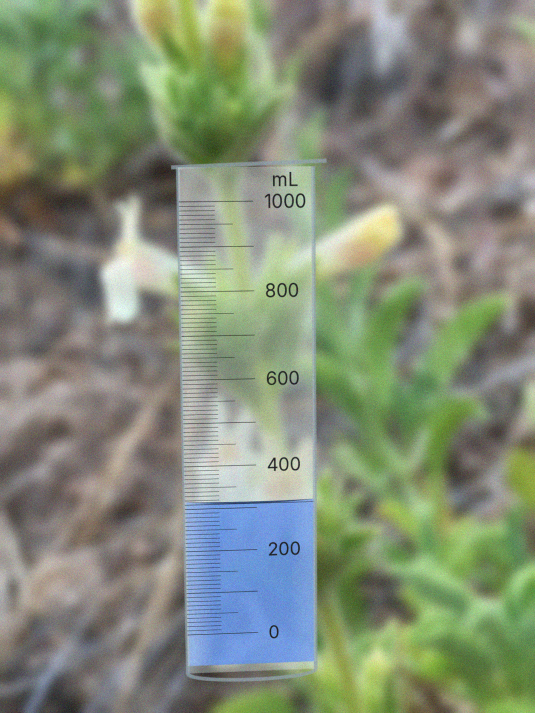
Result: 310 (mL)
